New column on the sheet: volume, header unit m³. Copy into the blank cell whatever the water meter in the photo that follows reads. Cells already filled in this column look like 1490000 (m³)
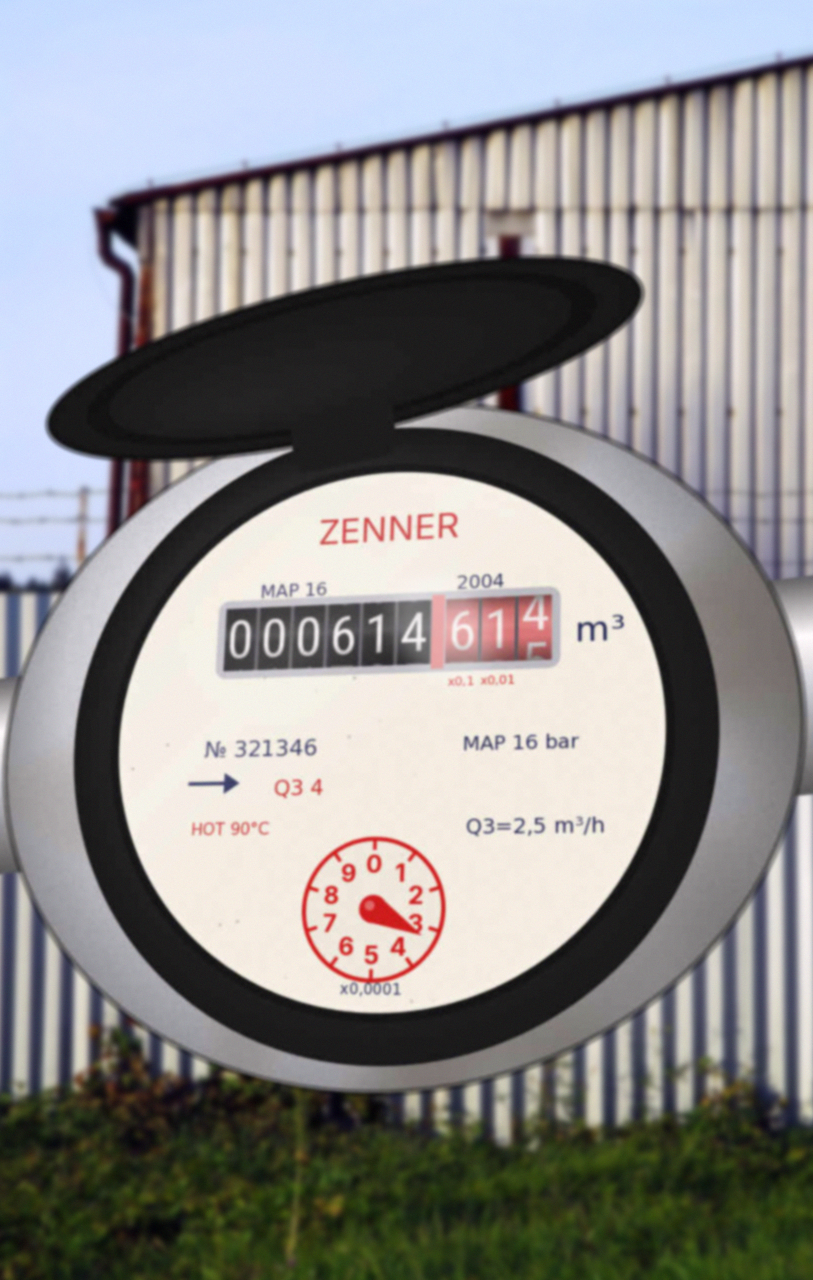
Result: 614.6143 (m³)
